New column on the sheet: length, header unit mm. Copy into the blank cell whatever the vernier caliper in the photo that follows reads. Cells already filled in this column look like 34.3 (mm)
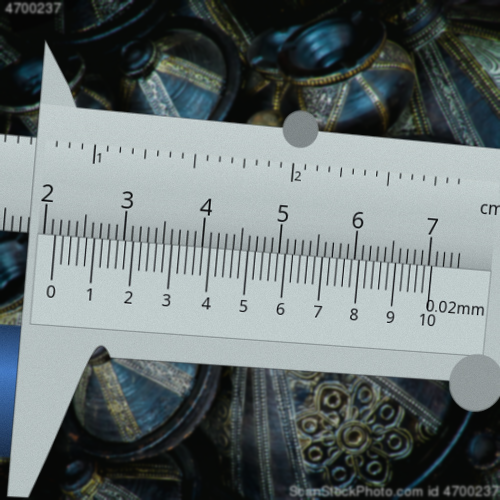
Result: 21.4 (mm)
